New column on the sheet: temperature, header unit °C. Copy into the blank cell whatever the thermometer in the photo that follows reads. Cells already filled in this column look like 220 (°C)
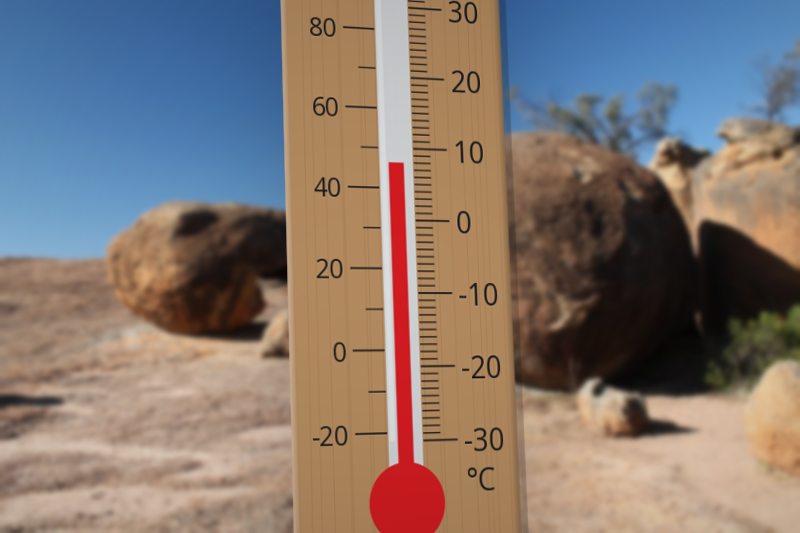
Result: 8 (°C)
